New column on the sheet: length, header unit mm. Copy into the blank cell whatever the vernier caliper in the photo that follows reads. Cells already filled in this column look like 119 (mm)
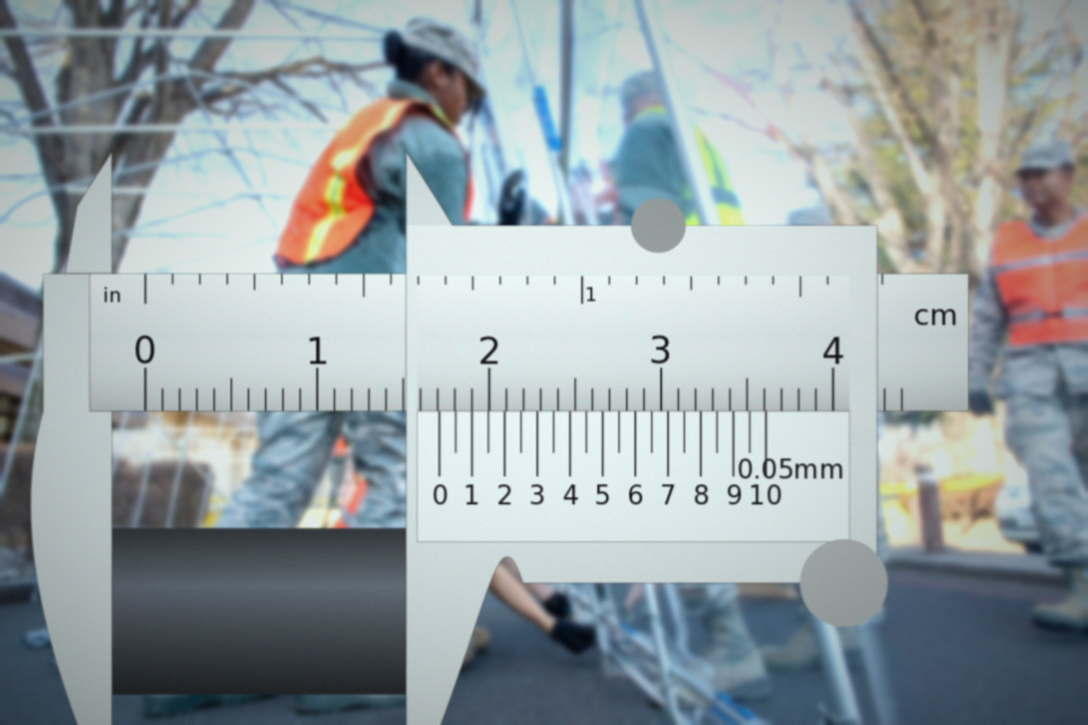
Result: 17.1 (mm)
